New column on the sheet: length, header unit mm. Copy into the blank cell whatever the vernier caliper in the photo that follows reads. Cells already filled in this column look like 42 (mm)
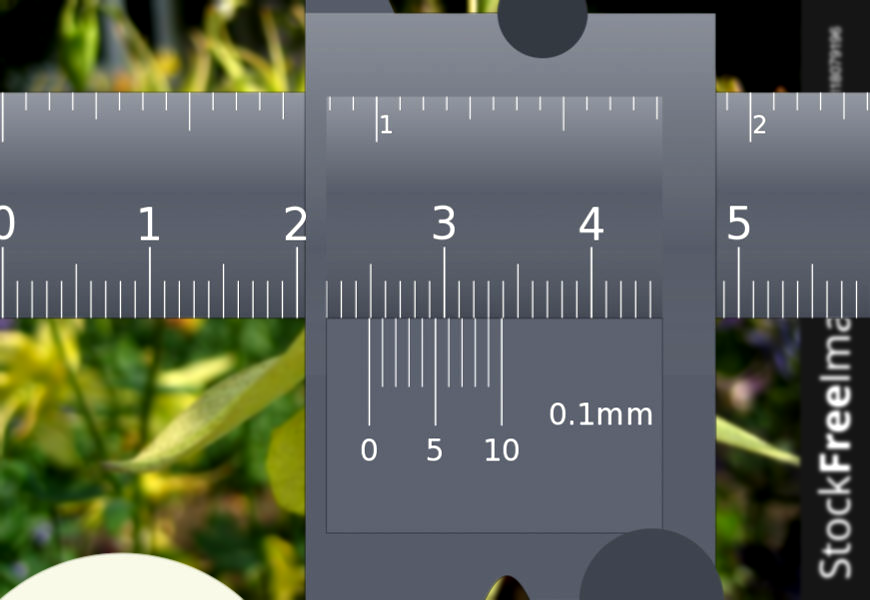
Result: 24.9 (mm)
